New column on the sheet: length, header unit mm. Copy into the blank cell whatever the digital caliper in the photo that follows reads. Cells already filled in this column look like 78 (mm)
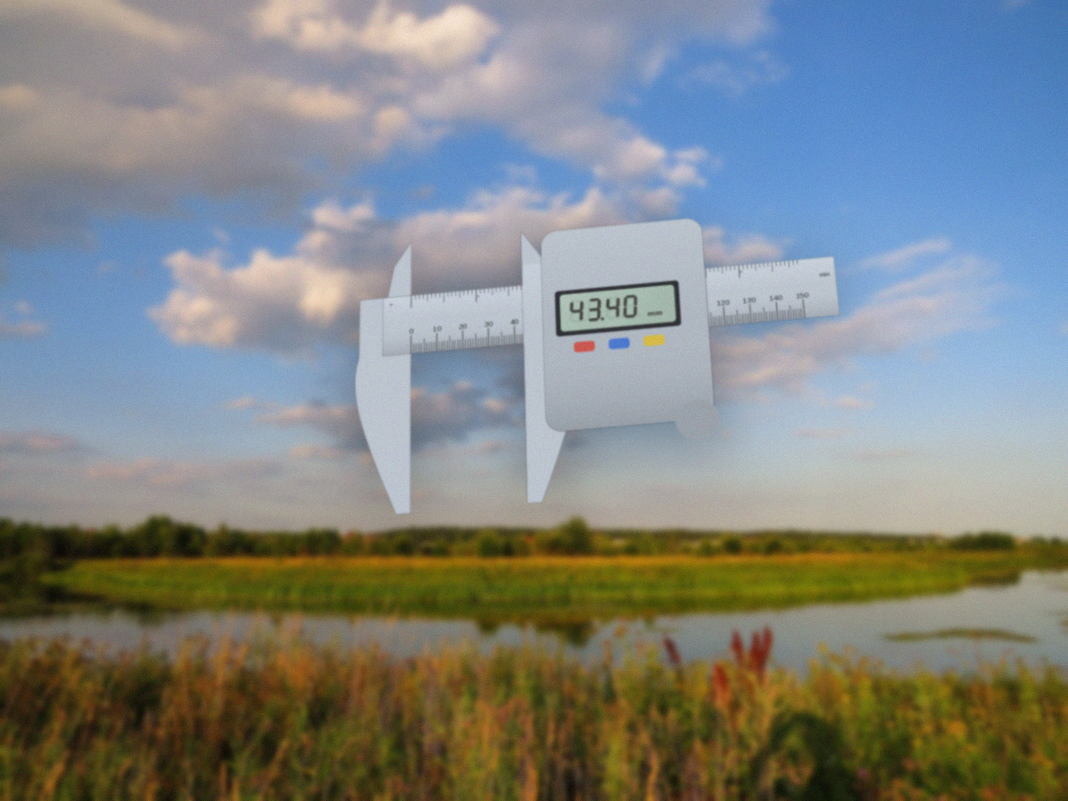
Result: 43.40 (mm)
